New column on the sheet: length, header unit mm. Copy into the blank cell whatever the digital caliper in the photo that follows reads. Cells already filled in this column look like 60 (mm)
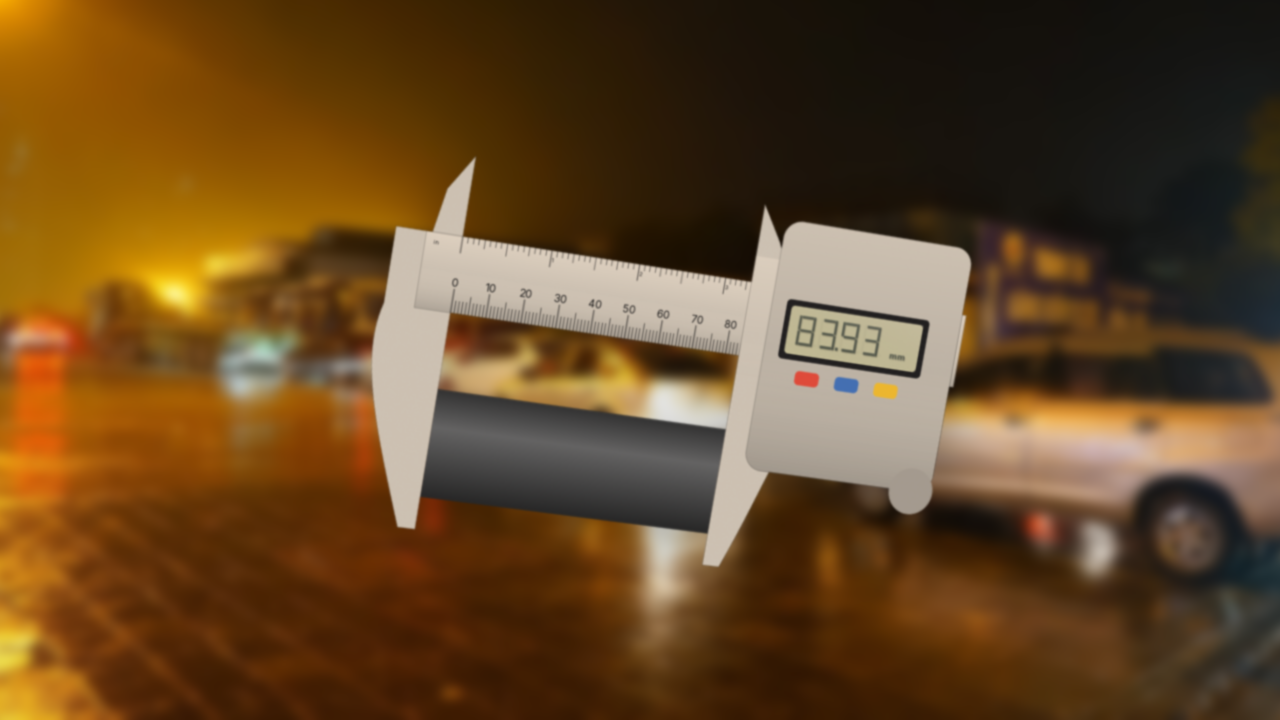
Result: 83.93 (mm)
